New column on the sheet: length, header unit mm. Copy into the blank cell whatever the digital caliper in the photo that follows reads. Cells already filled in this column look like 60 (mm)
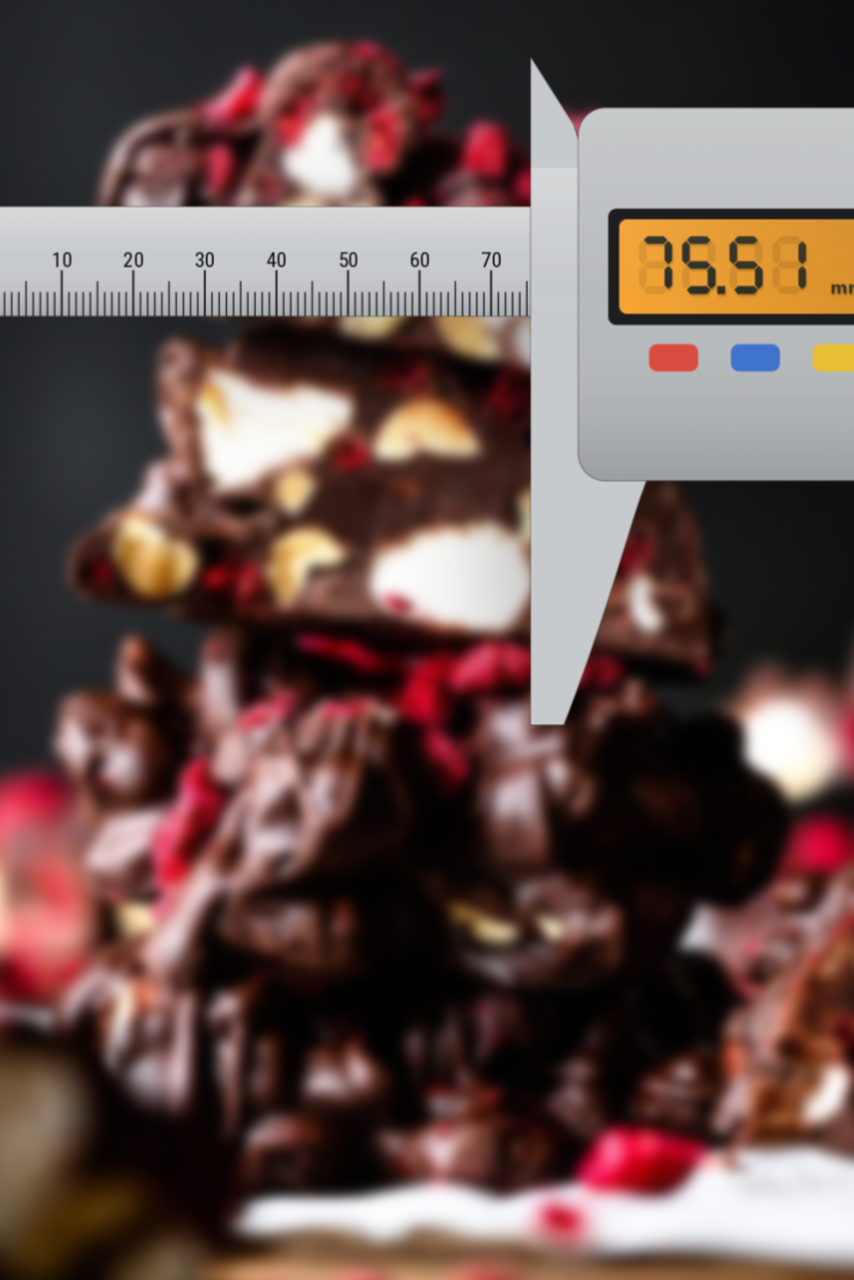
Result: 75.51 (mm)
